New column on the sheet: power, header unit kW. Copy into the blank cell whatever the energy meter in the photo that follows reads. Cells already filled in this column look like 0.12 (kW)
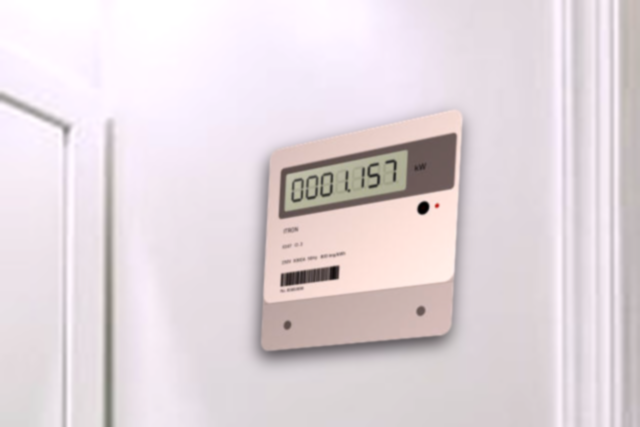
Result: 1.157 (kW)
